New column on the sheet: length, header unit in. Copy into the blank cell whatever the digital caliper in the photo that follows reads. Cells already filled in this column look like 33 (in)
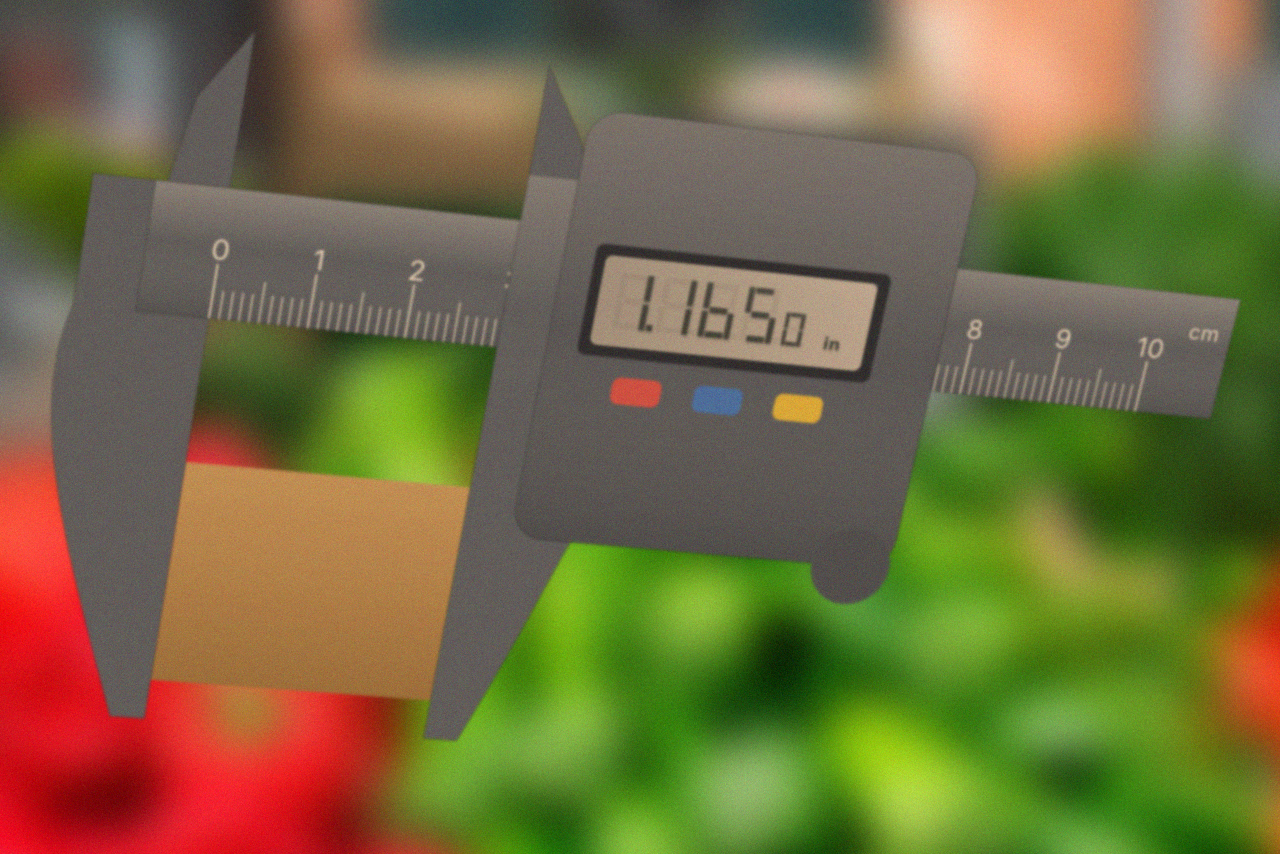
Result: 1.1650 (in)
